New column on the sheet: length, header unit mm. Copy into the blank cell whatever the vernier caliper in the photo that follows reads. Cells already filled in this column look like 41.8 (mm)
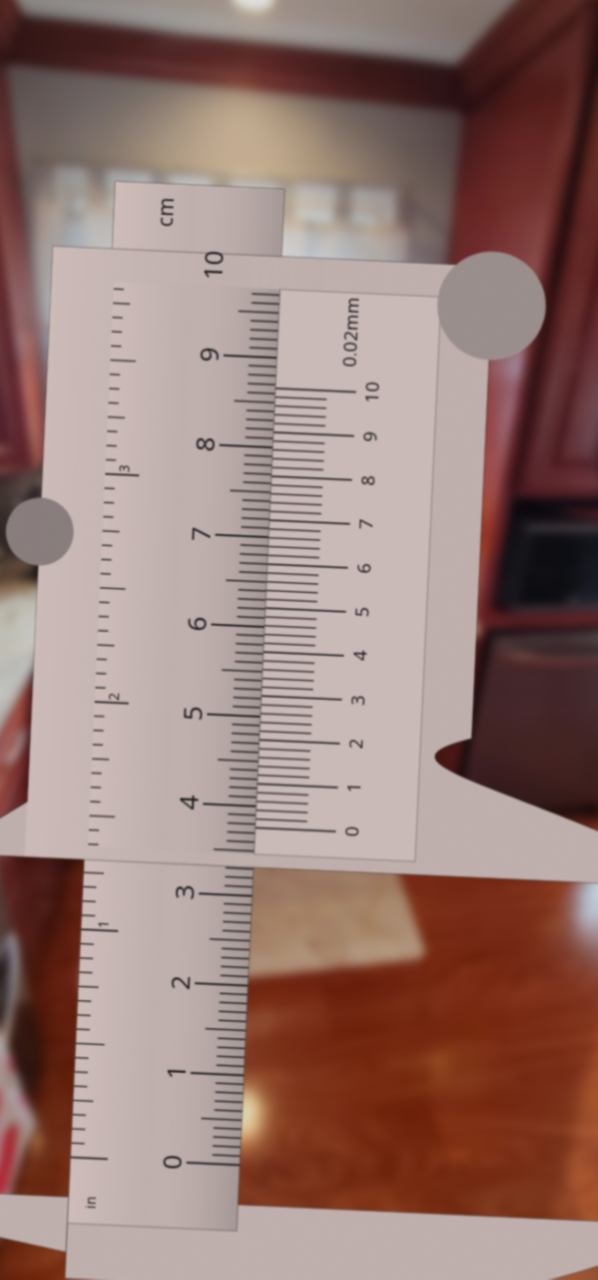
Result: 37.6 (mm)
